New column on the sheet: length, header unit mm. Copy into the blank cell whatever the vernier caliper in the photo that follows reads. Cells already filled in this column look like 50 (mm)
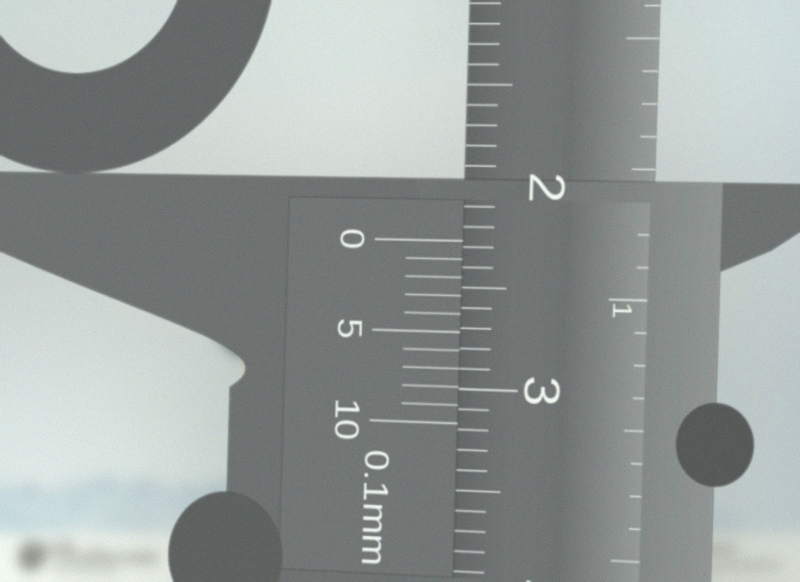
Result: 22.7 (mm)
